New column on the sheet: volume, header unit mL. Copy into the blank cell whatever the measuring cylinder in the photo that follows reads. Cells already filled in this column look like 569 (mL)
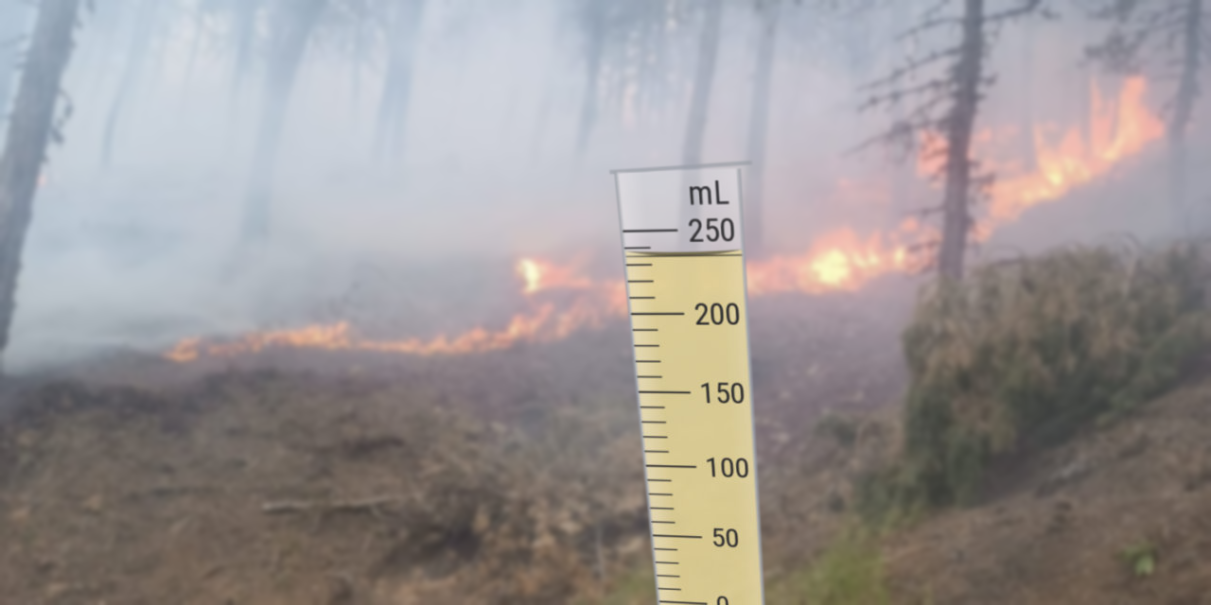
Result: 235 (mL)
